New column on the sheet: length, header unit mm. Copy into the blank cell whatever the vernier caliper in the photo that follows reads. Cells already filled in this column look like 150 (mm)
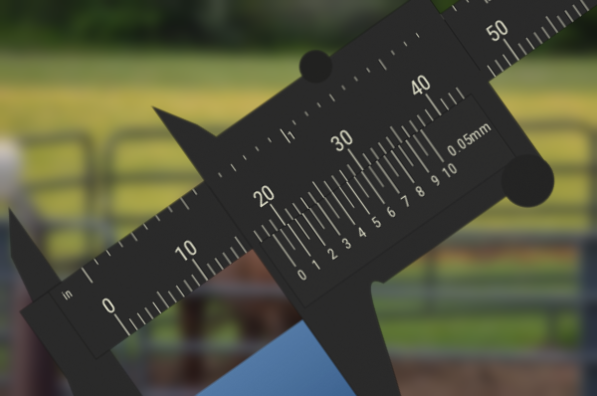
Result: 18.4 (mm)
